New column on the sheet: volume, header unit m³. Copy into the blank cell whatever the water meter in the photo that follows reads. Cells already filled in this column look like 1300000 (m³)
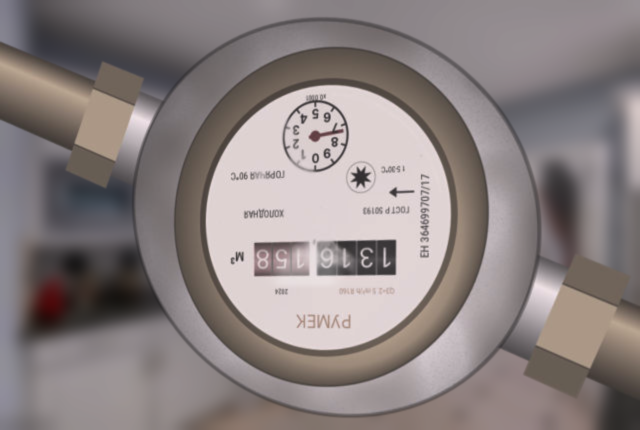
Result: 1316.1587 (m³)
